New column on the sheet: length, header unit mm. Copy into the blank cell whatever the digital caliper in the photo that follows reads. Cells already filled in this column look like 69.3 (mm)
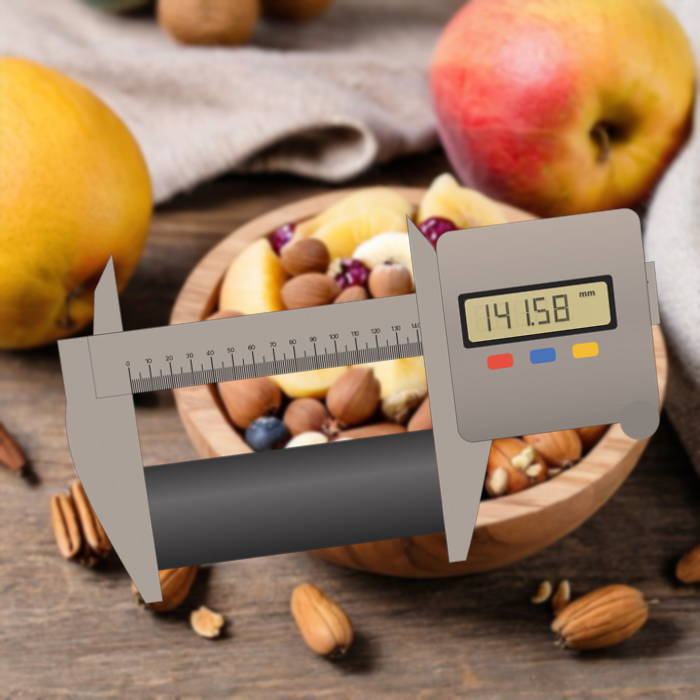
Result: 141.58 (mm)
